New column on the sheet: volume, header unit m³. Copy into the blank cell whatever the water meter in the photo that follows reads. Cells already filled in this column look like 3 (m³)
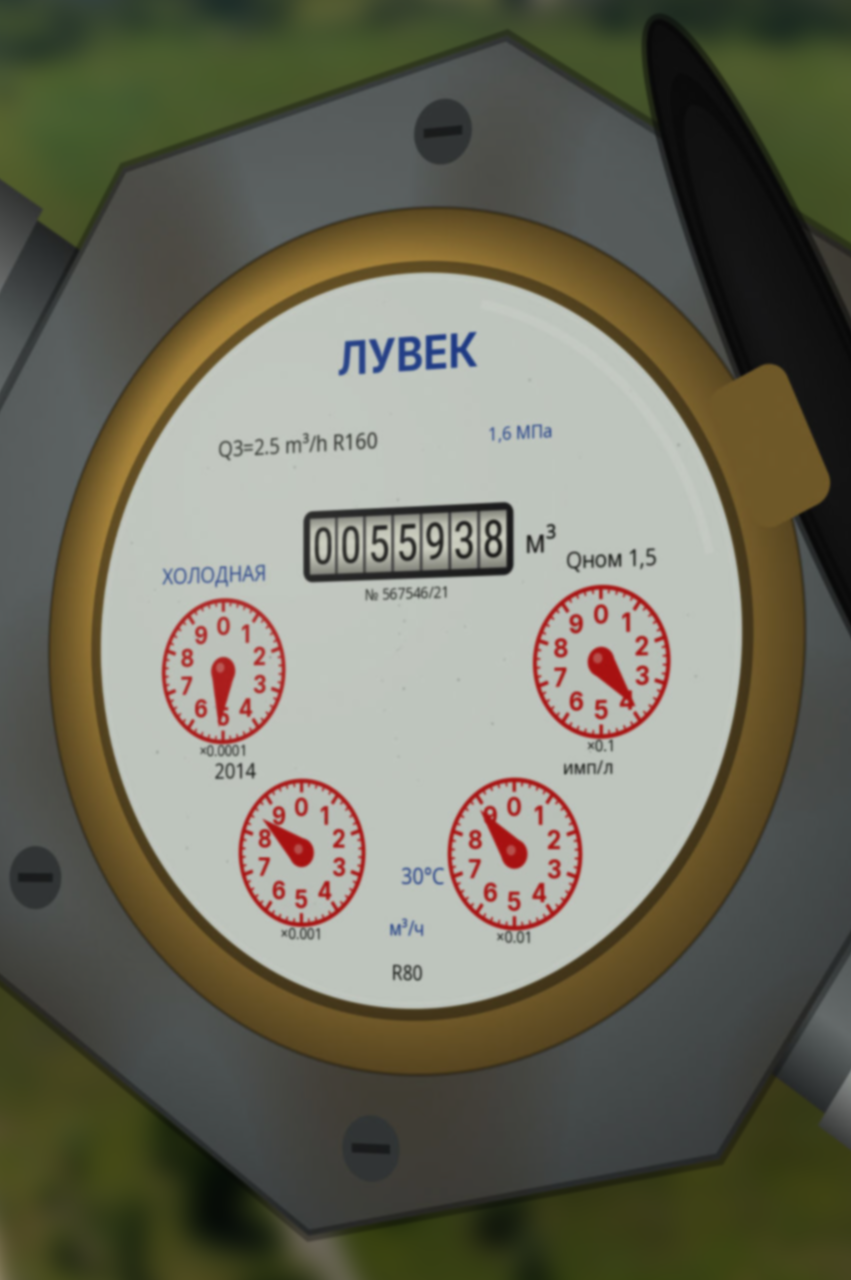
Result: 55938.3885 (m³)
